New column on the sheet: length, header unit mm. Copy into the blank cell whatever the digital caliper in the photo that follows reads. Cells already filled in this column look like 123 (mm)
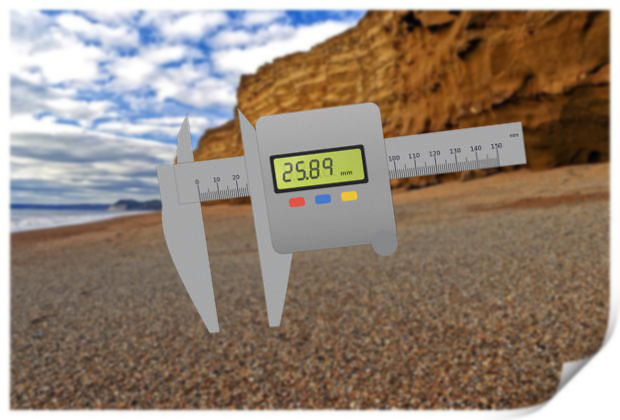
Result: 25.89 (mm)
